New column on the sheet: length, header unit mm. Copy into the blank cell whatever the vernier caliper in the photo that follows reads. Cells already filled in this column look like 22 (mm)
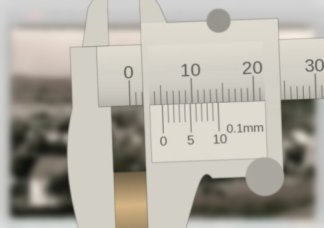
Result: 5.2 (mm)
